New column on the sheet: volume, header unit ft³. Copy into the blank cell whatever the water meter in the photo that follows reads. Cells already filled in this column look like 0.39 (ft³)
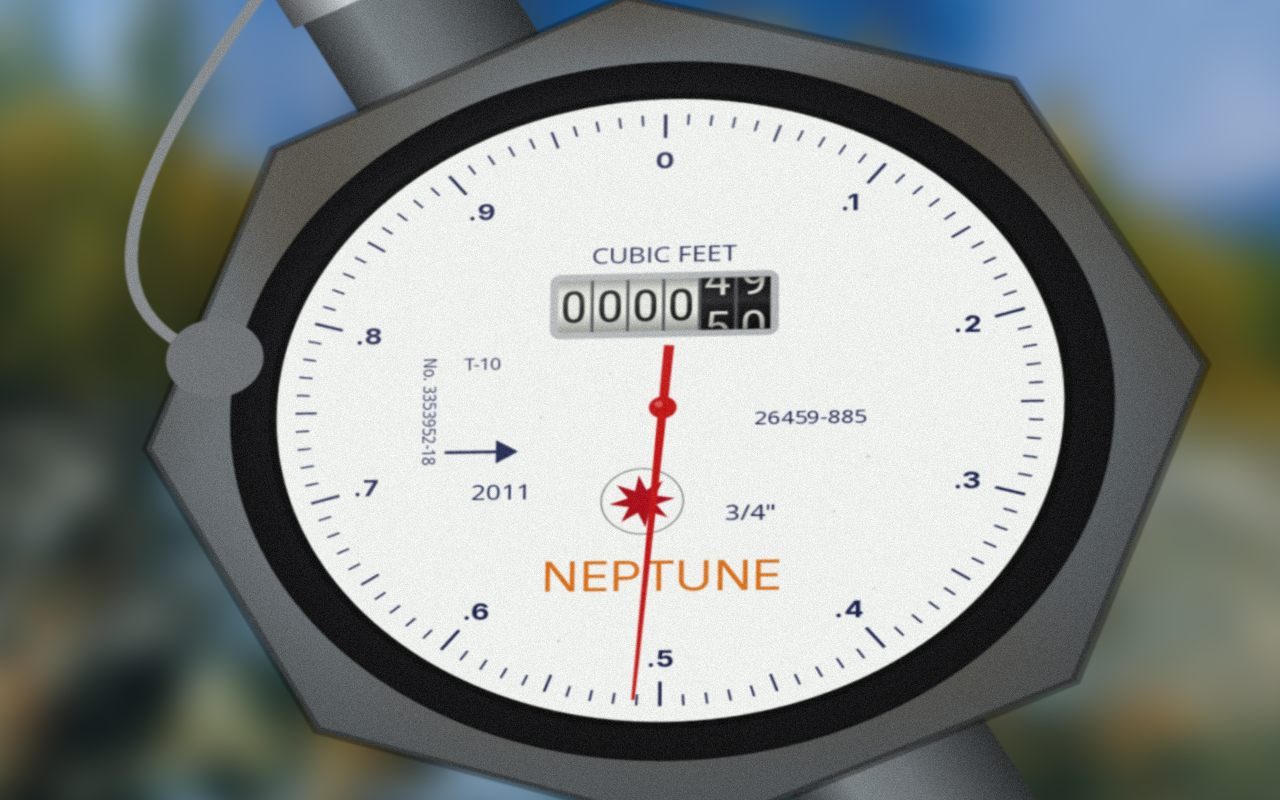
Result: 49.51 (ft³)
